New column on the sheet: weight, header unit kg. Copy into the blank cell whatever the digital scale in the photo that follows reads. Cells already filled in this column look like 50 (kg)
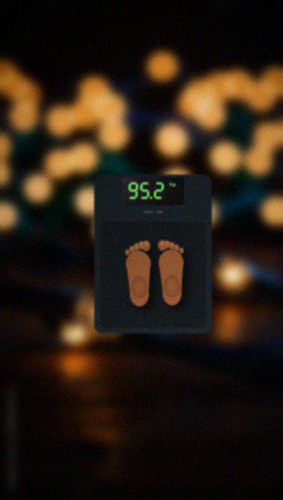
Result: 95.2 (kg)
